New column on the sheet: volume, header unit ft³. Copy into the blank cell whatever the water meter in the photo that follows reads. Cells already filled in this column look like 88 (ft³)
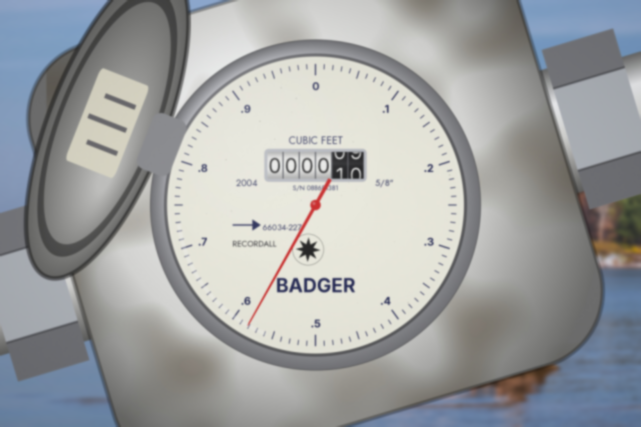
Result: 9.58 (ft³)
